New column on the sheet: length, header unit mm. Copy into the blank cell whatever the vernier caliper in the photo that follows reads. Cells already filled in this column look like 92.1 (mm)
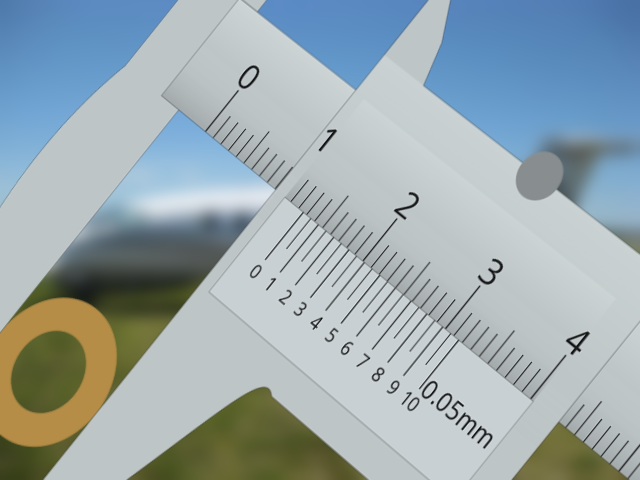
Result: 12.6 (mm)
